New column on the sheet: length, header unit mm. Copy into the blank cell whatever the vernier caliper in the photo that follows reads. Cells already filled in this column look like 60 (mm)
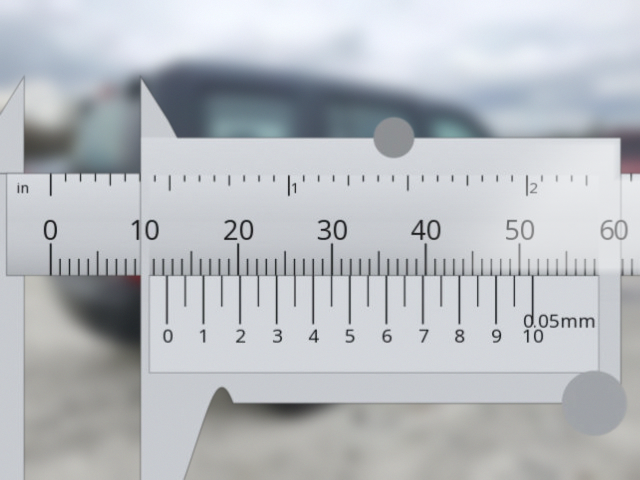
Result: 12.4 (mm)
